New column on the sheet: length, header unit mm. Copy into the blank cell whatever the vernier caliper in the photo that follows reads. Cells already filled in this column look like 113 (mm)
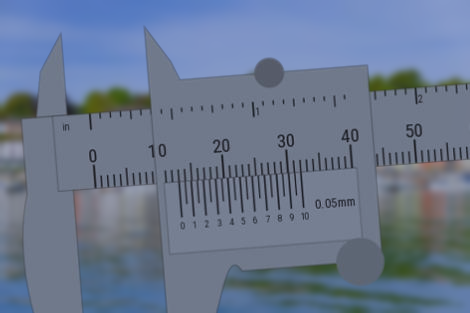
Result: 13.0 (mm)
